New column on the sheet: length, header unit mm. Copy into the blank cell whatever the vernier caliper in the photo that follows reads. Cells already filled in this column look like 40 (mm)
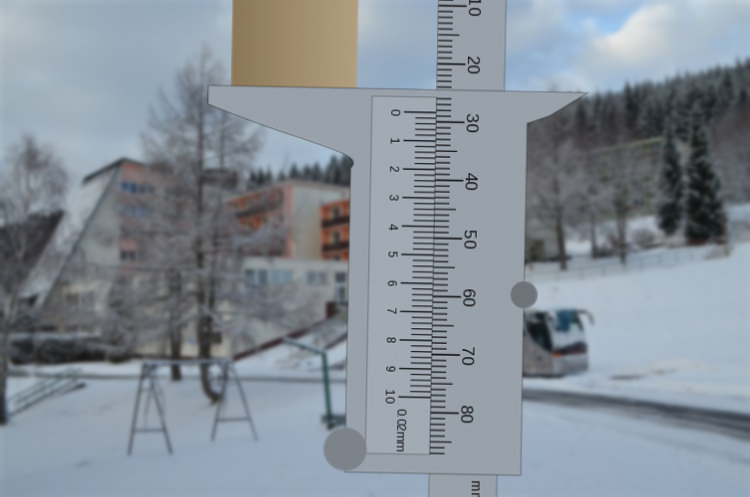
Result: 28.4 (mm)
